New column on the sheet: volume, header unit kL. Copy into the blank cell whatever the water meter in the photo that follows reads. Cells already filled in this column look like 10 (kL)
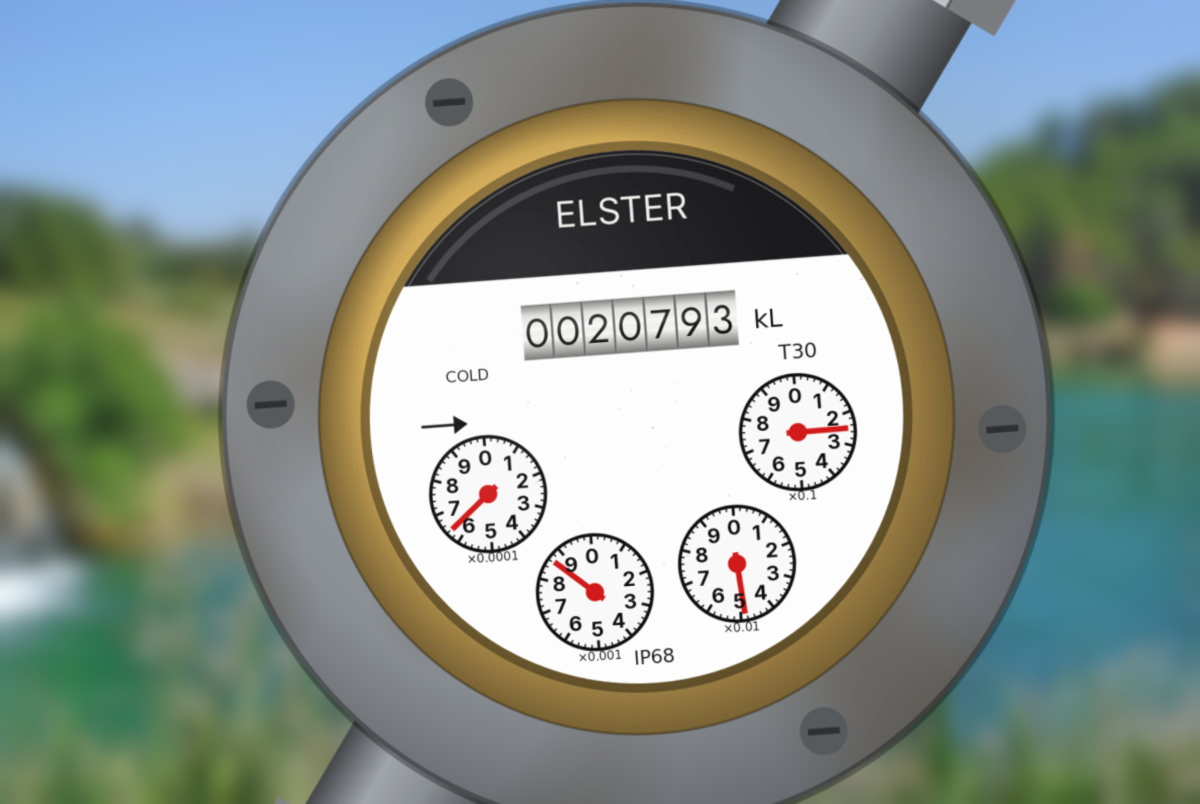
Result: 20793.2486 (kL)
